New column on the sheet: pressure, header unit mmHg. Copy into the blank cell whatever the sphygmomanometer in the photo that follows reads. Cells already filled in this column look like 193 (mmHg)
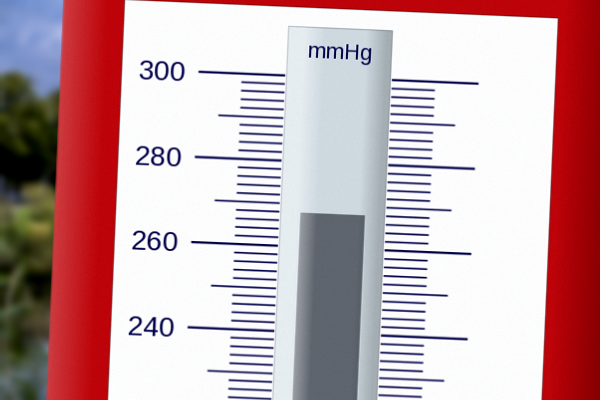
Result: 268 (mmHg)
